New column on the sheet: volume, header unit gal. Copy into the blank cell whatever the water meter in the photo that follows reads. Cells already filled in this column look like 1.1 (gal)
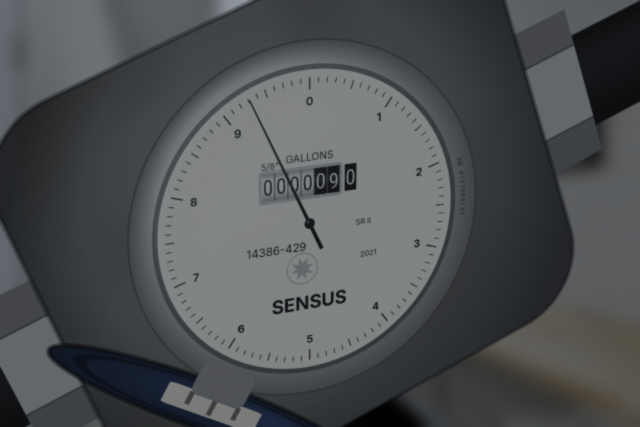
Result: 89.3 (gal)
